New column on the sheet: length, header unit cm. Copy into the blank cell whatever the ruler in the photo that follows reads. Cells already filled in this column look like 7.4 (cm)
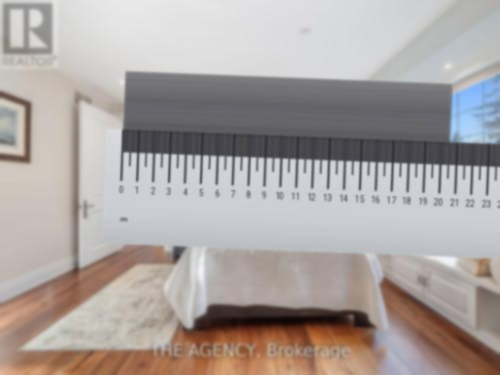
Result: 20.5 (cm)
